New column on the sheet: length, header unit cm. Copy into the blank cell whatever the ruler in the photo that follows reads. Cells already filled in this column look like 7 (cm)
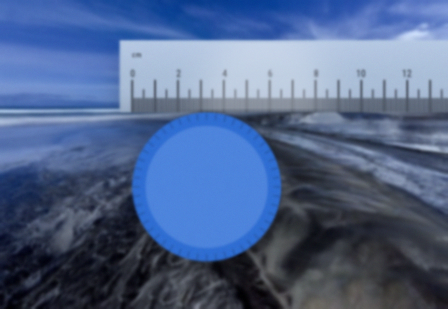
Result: 6.5 (cm)
